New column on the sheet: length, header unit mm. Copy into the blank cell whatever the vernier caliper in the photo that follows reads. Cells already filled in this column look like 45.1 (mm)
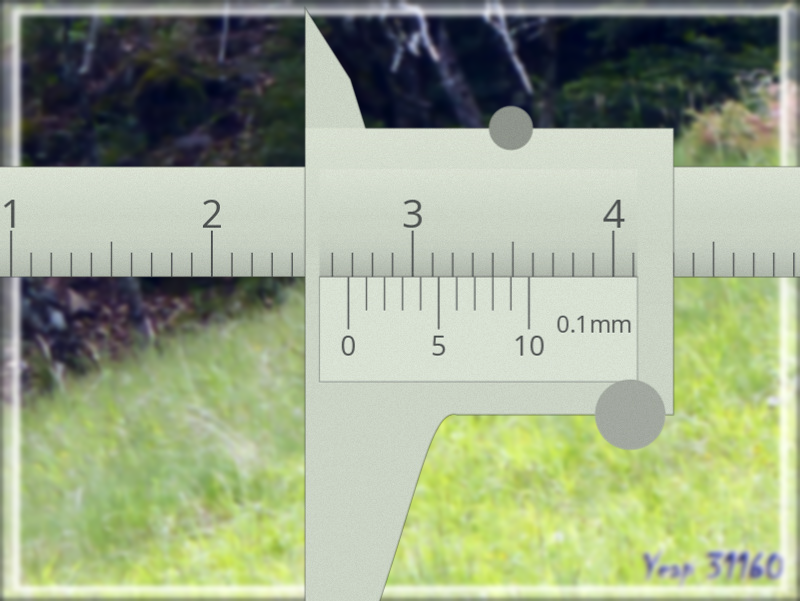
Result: 26.8 (mm)
